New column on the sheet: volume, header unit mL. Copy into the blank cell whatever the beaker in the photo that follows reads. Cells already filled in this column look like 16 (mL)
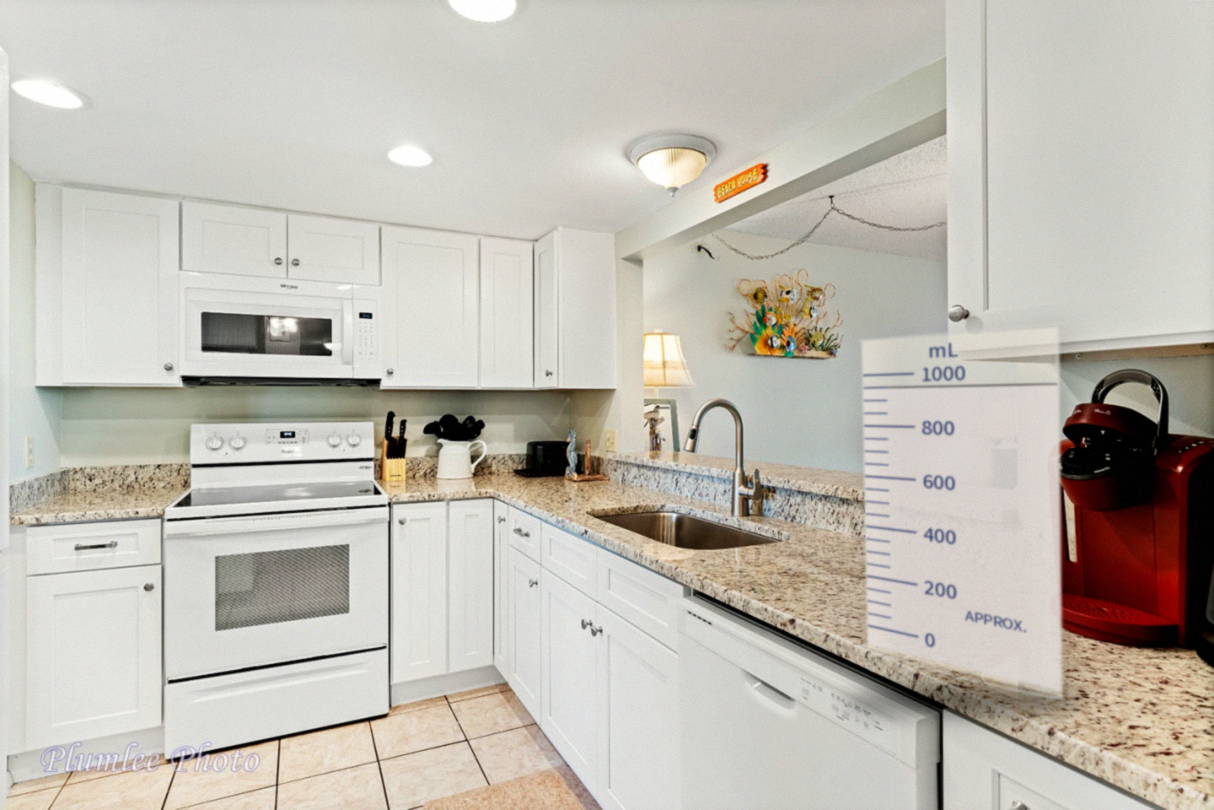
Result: 950 (mL)
